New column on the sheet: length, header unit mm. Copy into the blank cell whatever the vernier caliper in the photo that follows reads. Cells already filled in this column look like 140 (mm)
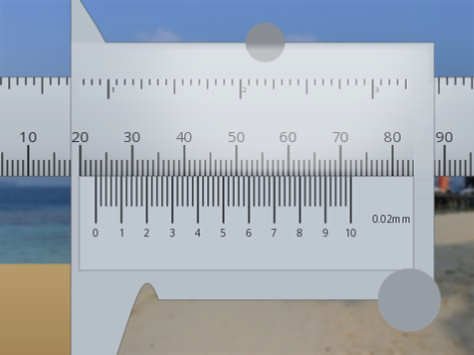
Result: 23.0 (mm)
